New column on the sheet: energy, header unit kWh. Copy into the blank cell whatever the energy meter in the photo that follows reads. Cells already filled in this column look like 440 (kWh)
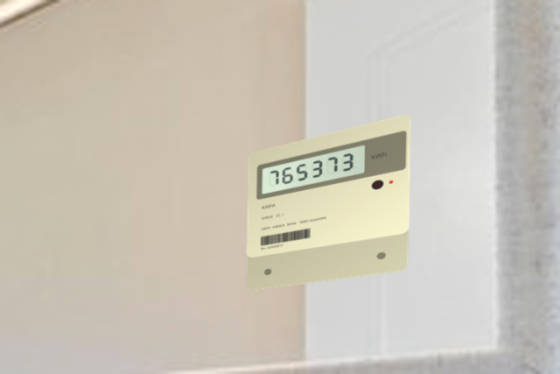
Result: 765373 (kWh)
